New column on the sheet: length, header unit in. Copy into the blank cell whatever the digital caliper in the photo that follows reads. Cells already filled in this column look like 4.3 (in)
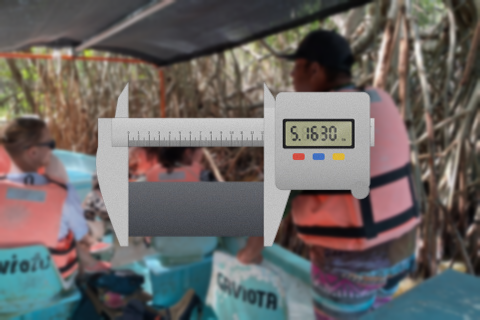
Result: 5.1630 (in)
